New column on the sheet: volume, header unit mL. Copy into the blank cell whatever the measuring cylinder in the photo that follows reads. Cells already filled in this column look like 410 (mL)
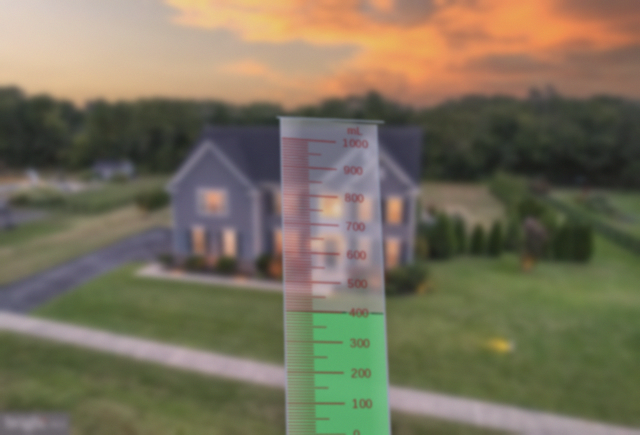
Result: 400 (mL)
